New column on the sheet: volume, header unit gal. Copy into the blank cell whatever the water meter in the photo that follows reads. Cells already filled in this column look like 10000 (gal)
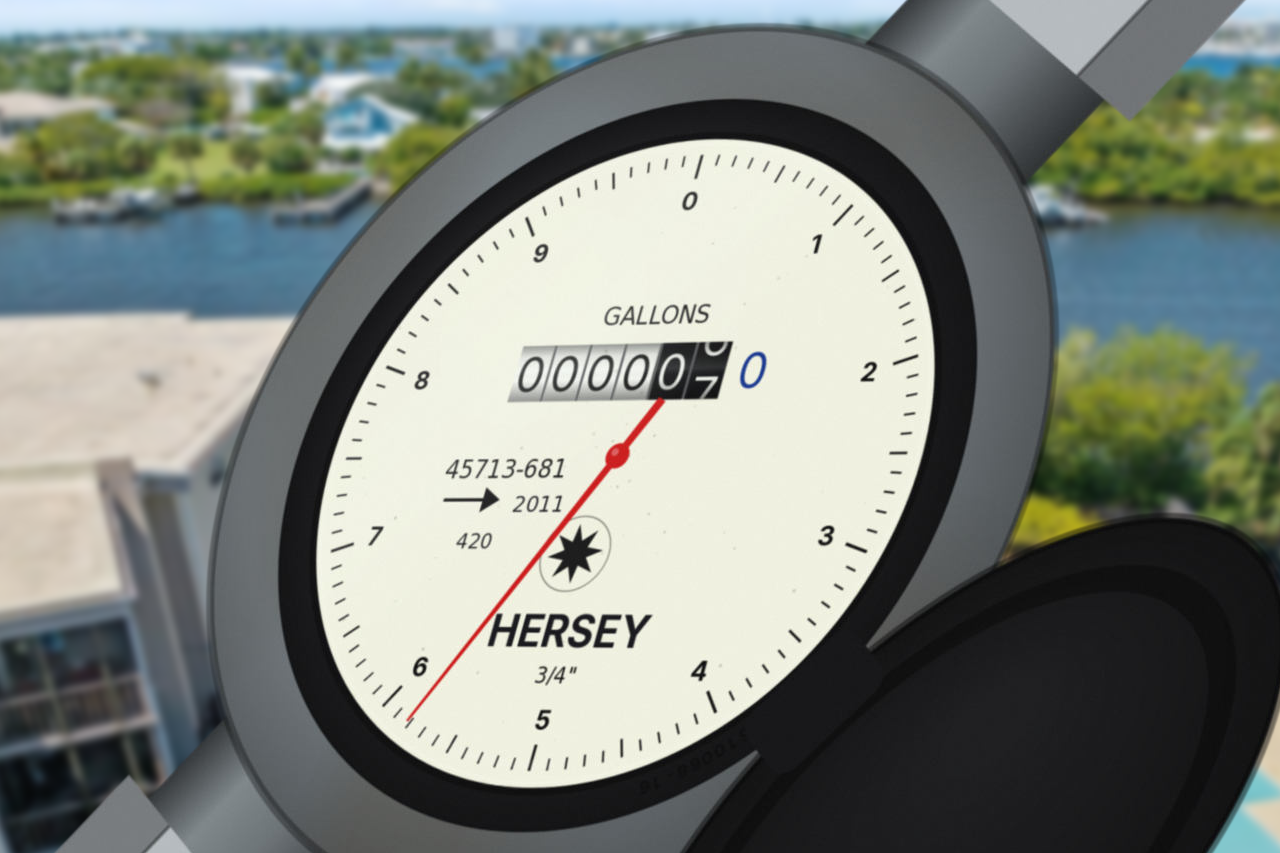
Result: 65.8 (gal)
